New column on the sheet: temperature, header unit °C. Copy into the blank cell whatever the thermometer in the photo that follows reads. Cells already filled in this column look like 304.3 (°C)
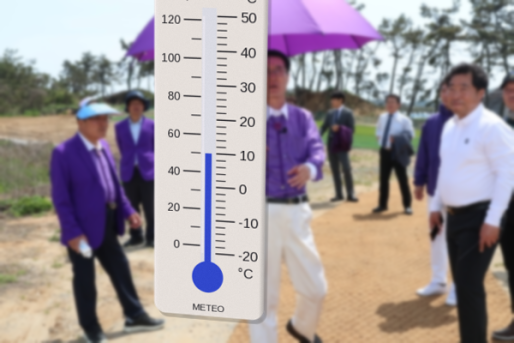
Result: 10 (°C)
